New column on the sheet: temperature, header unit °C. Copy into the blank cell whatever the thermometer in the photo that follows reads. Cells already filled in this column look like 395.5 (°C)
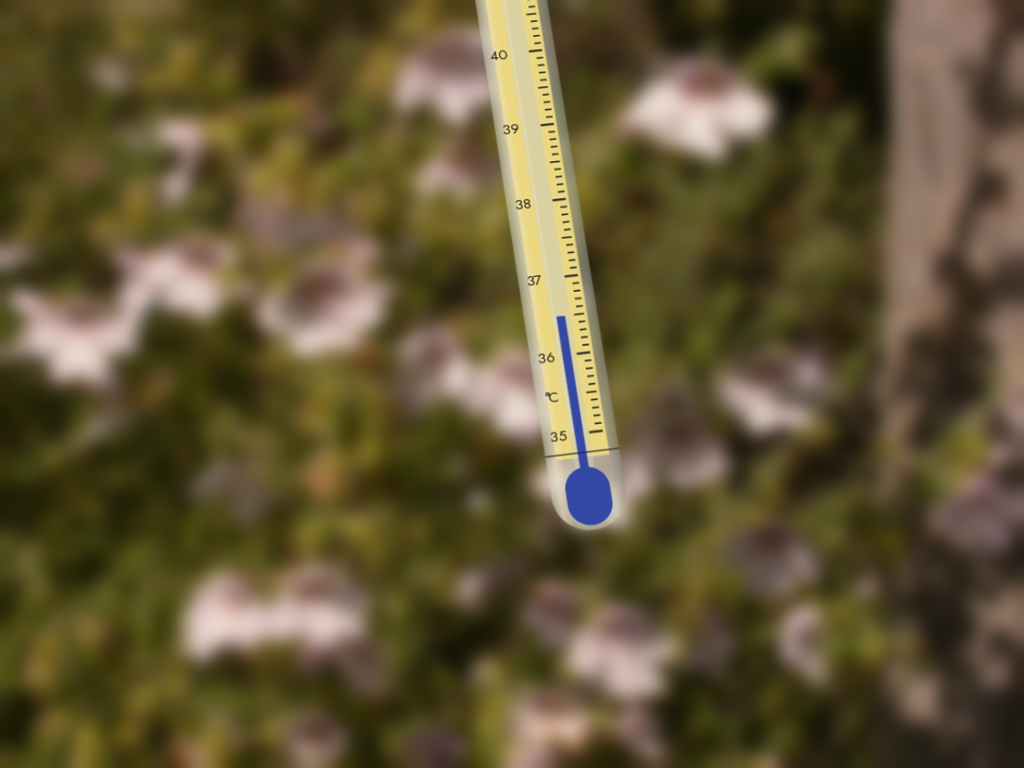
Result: 36.5 (°C)
